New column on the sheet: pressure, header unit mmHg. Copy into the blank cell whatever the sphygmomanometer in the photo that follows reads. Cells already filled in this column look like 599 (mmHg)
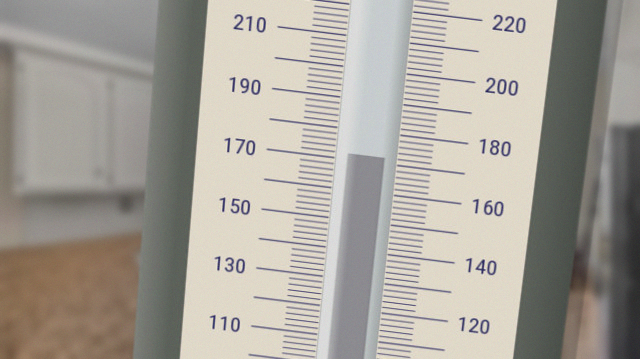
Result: 172 (mmHg)
